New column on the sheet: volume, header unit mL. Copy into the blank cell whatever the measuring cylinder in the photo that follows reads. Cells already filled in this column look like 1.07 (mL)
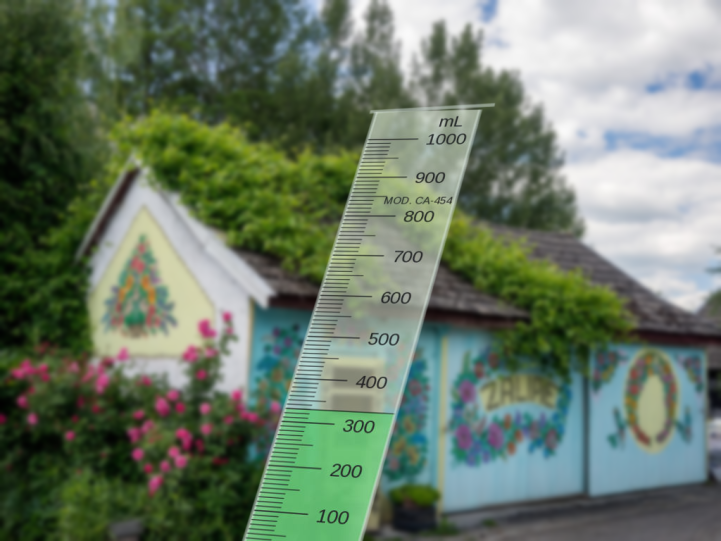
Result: 330 (mL)
